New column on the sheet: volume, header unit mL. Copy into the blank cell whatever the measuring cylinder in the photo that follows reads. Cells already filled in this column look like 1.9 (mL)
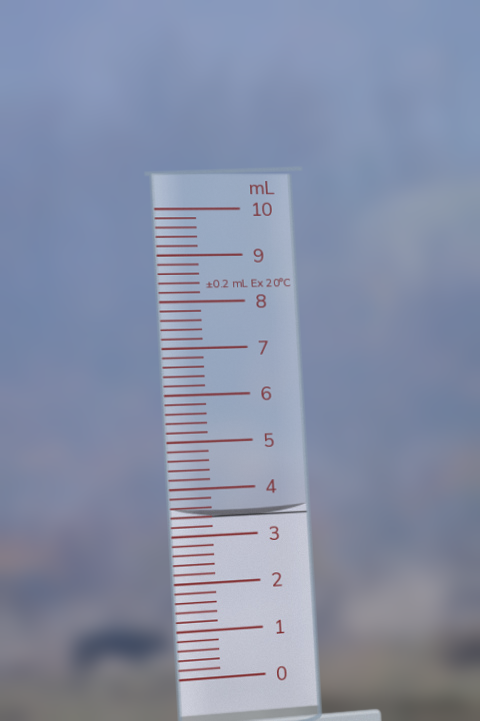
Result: 3.4 (mL)
